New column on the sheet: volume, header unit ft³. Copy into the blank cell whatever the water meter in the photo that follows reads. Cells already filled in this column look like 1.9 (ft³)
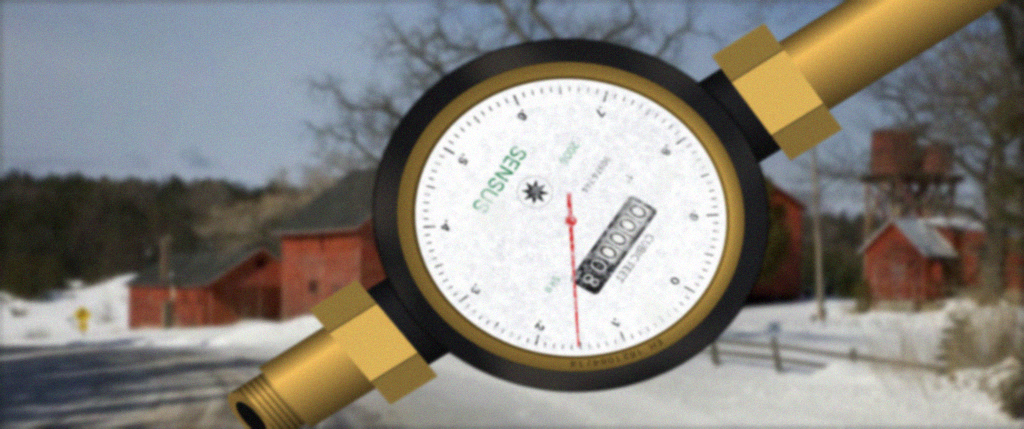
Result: 8.15 (ft³)
